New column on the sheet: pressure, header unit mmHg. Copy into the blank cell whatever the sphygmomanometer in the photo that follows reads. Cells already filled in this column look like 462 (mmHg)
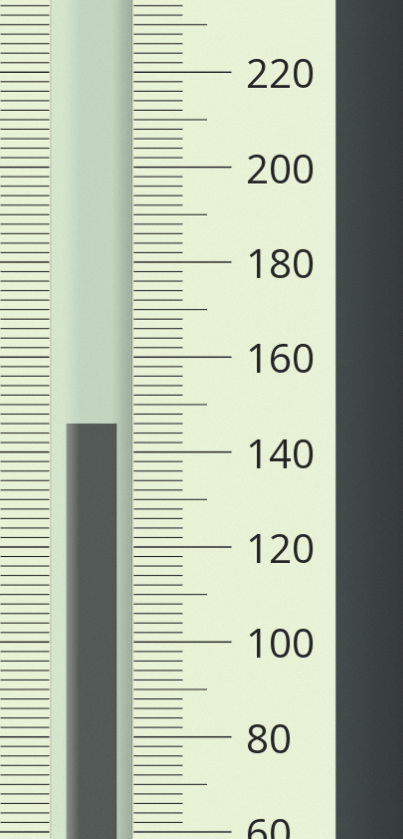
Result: 146 (mmHg)
